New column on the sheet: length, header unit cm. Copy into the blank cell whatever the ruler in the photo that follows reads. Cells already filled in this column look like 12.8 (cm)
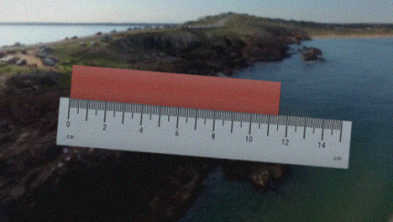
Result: 11.5 (cm)
